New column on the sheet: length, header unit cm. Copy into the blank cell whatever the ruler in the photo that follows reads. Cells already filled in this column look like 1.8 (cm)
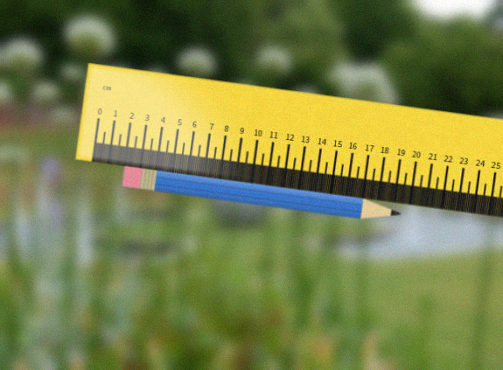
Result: 17.5 (cm)
